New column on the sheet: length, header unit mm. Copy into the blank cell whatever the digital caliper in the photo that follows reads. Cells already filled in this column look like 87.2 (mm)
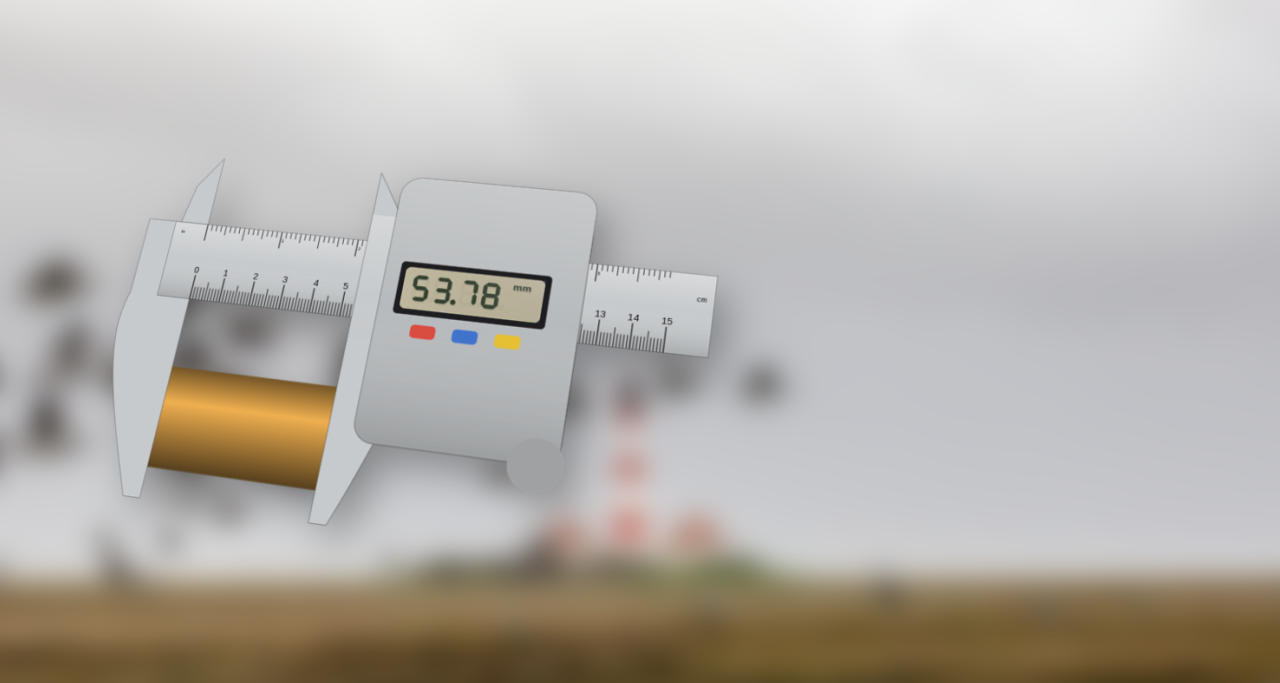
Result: 53.78 (mm)
